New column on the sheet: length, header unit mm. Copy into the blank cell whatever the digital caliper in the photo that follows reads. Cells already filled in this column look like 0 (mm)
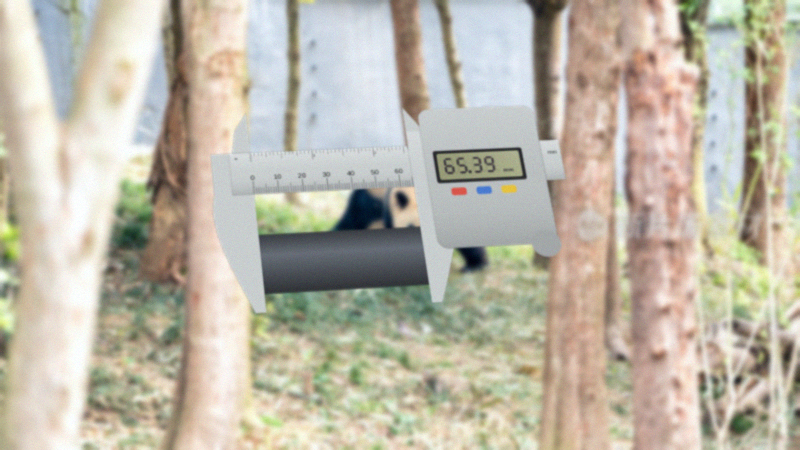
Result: 65.39 (mm)
